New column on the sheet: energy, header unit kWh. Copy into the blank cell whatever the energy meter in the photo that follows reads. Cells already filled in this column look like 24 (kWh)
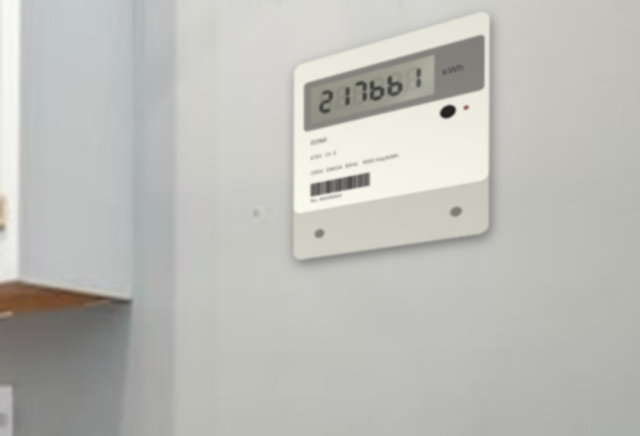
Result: 217661 (kWh)
